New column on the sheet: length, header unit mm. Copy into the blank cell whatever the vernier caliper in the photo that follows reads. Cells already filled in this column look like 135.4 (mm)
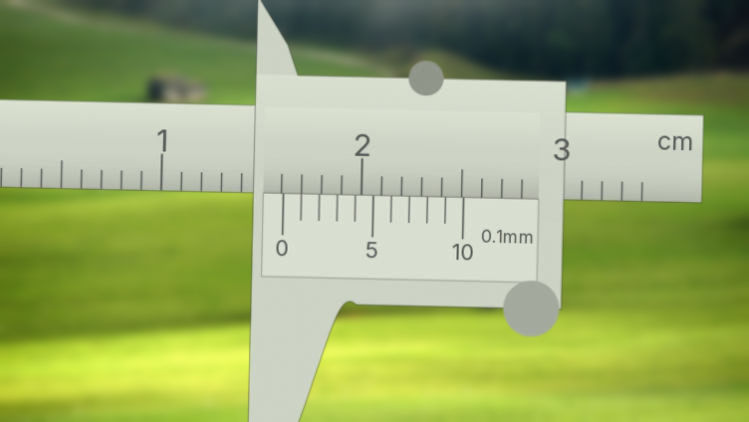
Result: 16.1 (mm)
